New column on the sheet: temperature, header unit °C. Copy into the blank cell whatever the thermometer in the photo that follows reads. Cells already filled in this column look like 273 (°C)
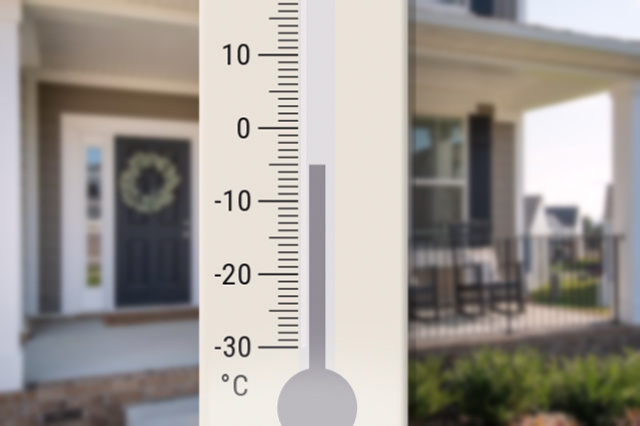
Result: -5 (°C)
